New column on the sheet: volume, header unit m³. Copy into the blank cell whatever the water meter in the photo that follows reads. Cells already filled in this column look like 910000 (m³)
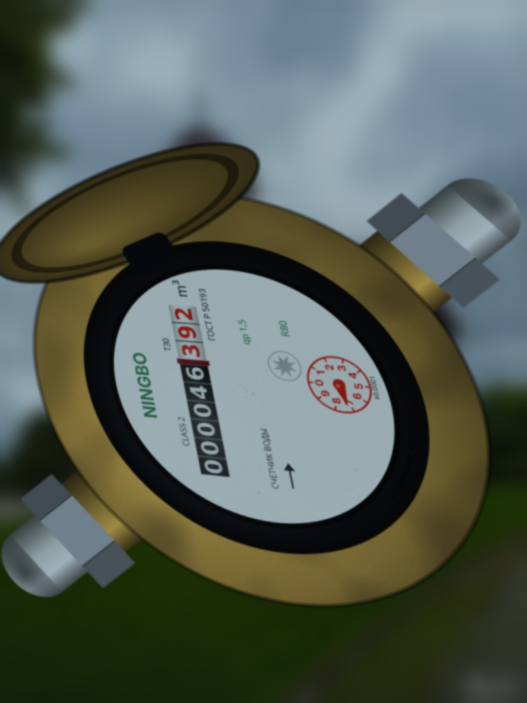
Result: 46.3927 (m³)
